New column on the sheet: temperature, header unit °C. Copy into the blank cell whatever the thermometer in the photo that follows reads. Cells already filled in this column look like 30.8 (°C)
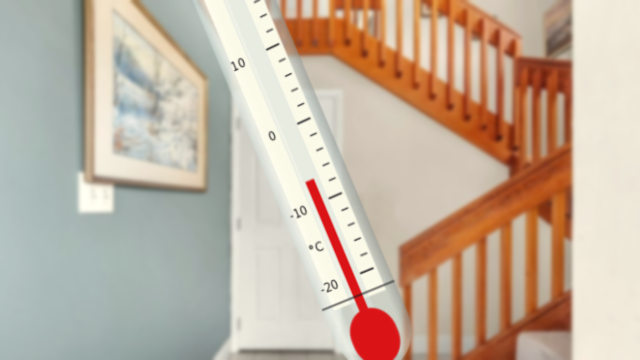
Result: -7 (°C)
